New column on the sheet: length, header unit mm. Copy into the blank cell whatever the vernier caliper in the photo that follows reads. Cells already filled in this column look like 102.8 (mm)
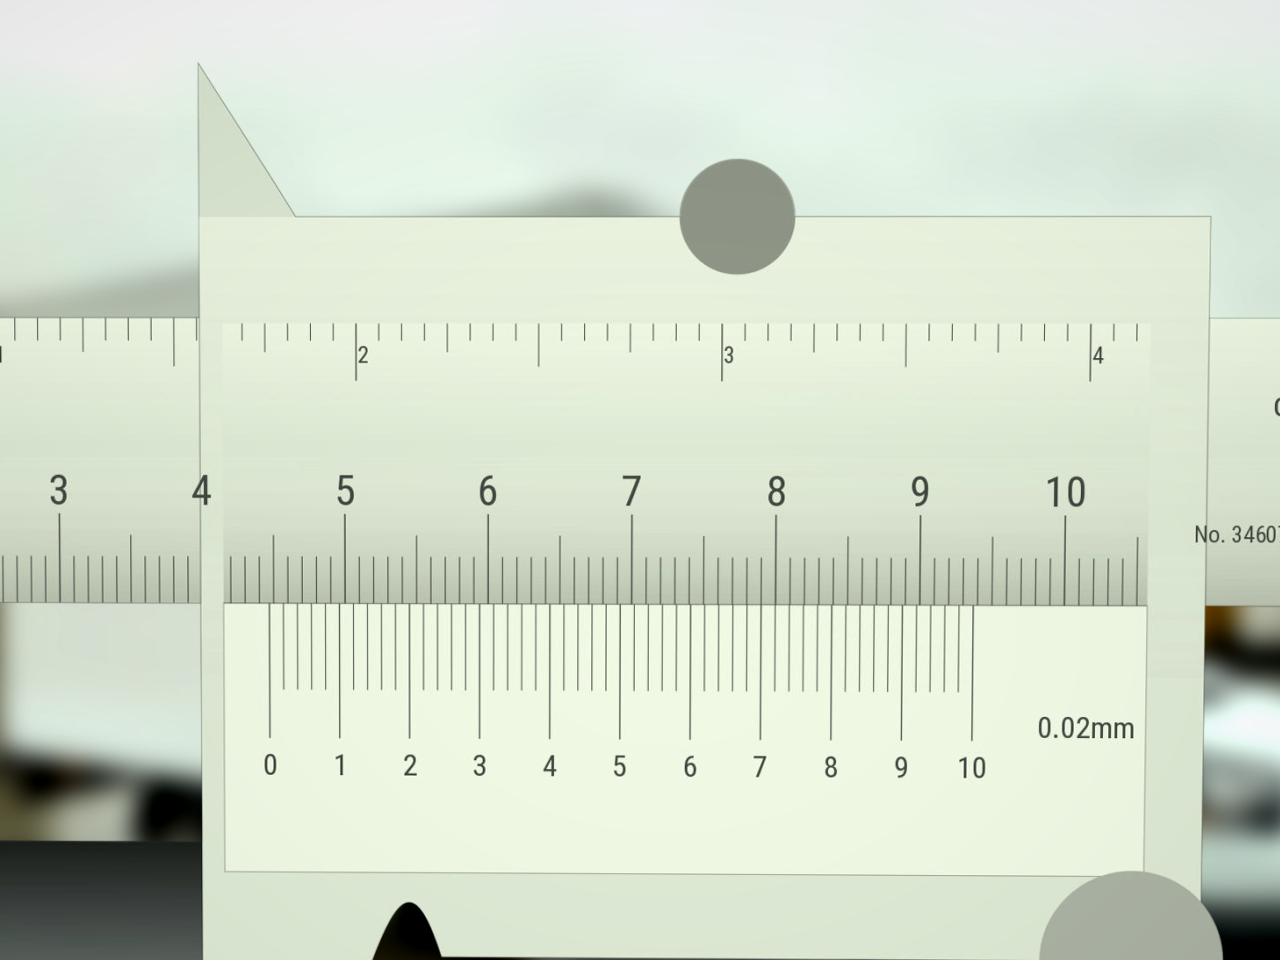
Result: 44.7 (mm)
